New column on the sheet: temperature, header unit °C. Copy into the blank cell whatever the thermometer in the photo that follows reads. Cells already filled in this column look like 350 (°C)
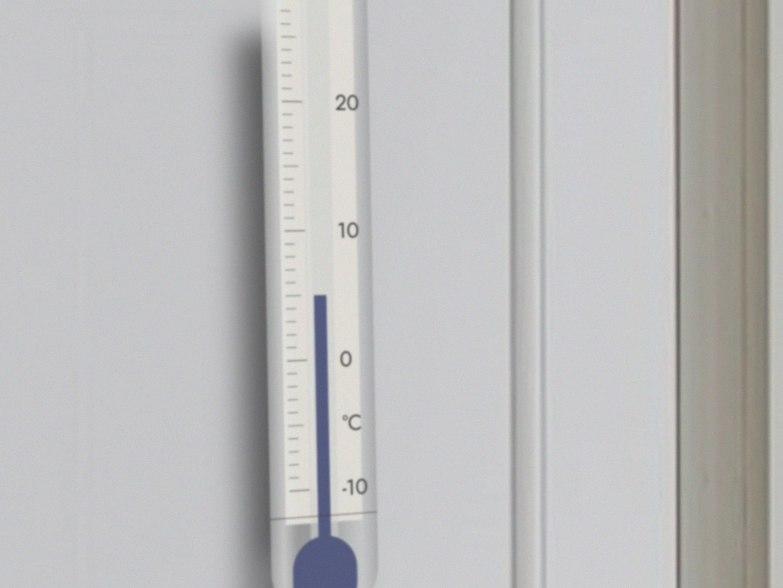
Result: 5 (°C)
